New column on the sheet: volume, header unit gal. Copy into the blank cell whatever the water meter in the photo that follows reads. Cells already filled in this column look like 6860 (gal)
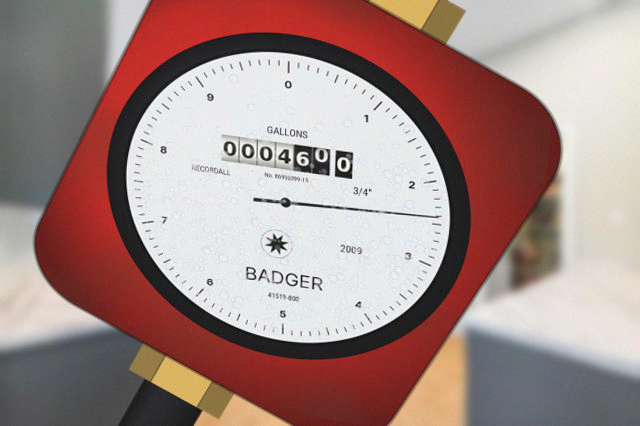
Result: 4602.4 (gal)
